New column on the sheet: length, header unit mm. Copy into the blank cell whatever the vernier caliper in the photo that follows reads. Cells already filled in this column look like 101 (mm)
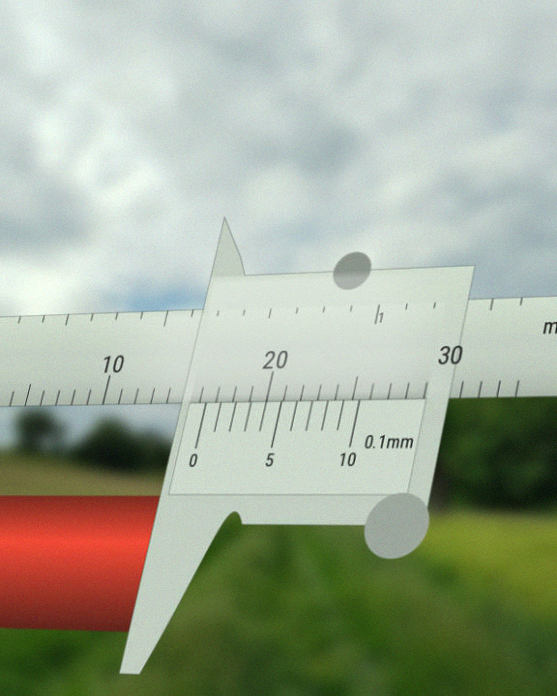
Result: 16.4 (mm)
